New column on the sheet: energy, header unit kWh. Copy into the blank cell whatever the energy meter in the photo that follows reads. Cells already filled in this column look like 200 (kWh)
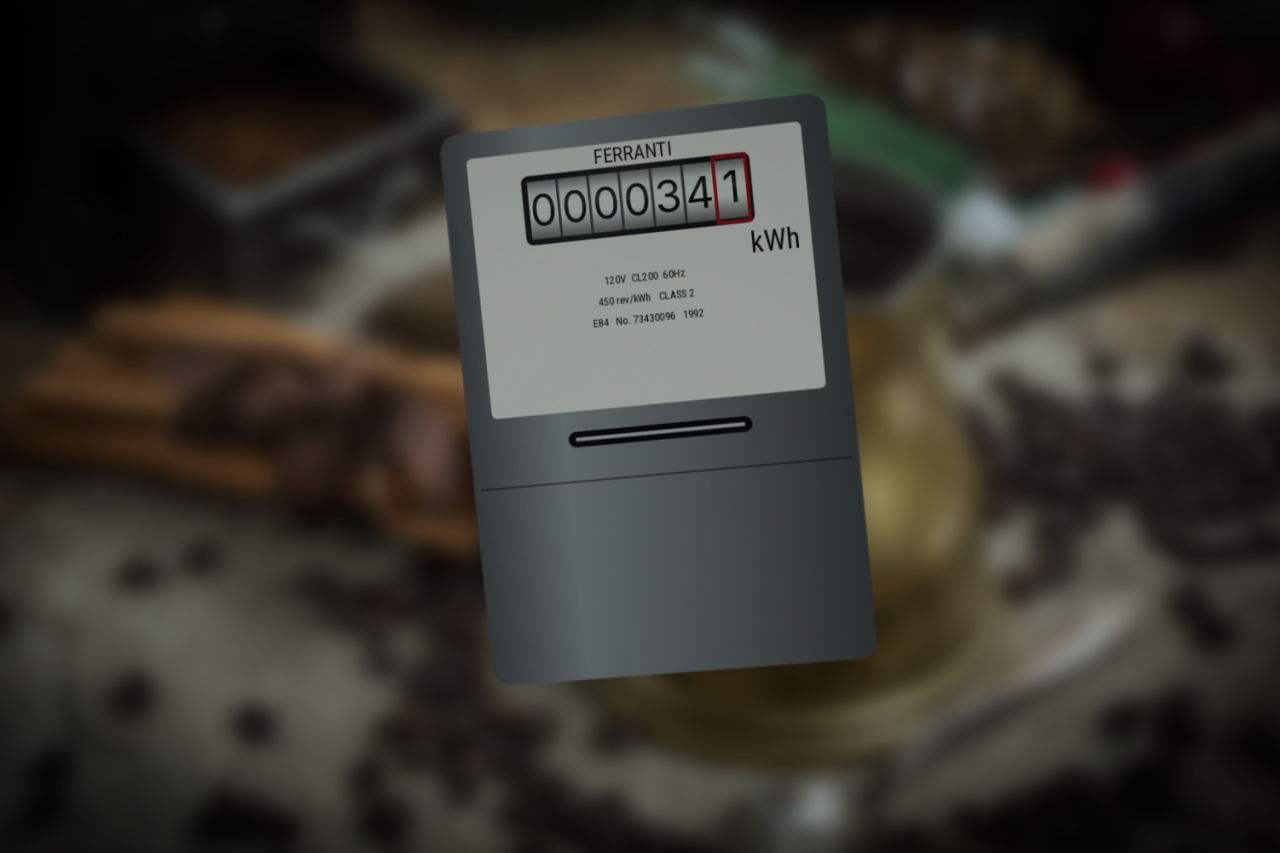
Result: 34.1 (kWh)
